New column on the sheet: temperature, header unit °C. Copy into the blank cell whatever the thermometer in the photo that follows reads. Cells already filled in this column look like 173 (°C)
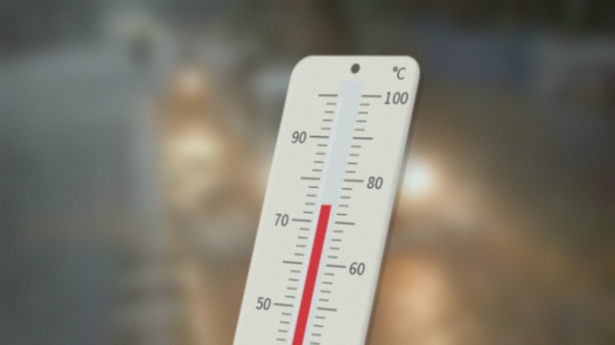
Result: 74 (°C)
